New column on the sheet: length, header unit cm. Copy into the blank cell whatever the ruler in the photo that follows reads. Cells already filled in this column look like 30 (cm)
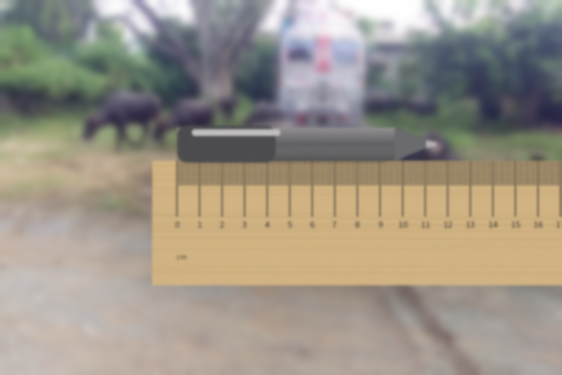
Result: 11.5 (cm)
